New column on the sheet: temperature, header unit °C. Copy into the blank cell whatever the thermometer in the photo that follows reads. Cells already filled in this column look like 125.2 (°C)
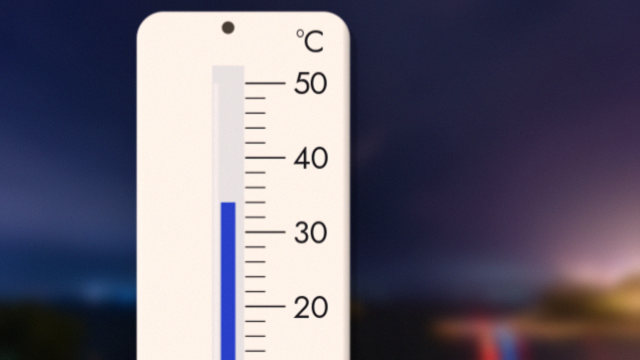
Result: 34 (°C)
